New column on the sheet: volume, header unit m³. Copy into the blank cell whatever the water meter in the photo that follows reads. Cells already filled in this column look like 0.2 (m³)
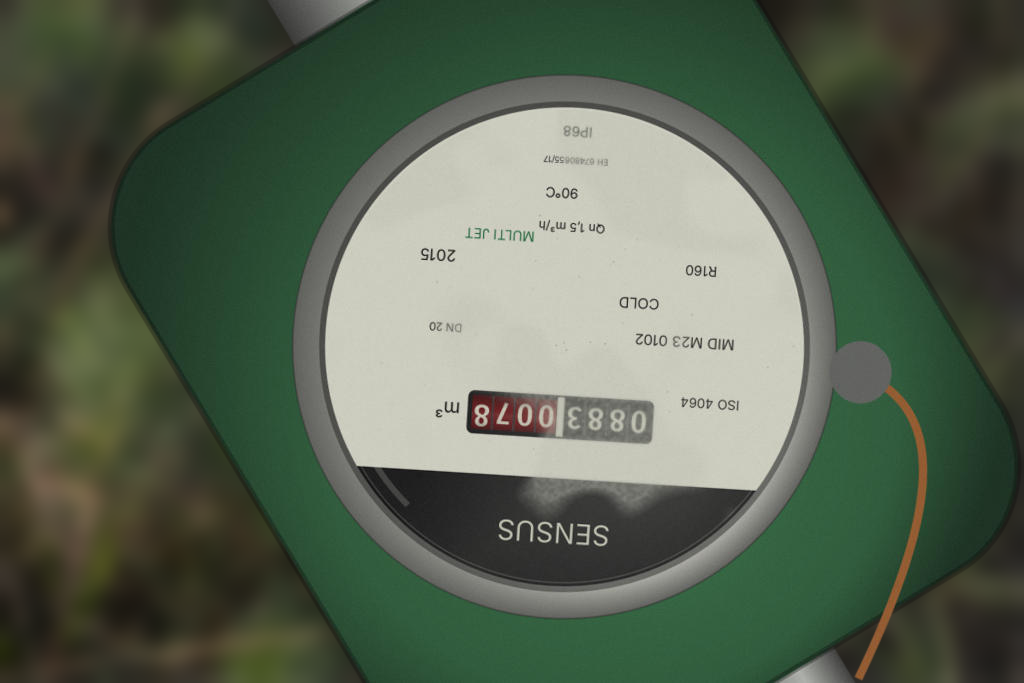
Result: 883.0078 (m³)
